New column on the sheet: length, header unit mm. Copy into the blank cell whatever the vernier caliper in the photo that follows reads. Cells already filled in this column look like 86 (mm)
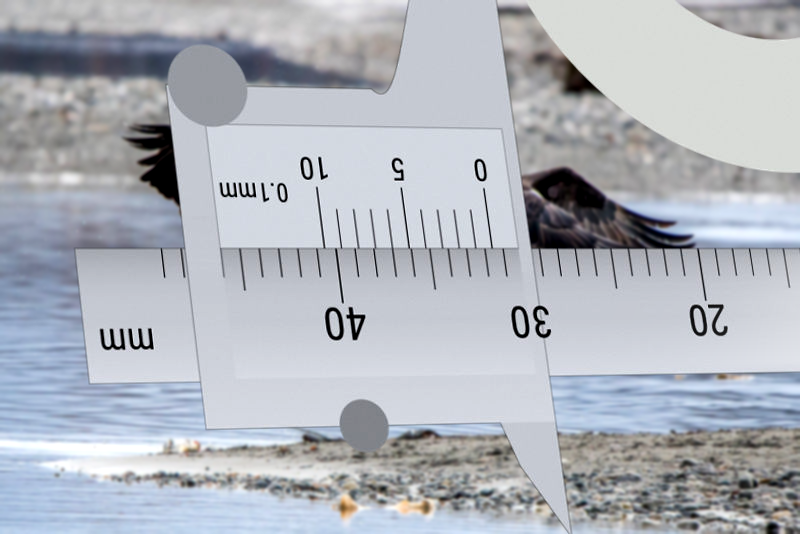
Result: 31.6 (mm)
